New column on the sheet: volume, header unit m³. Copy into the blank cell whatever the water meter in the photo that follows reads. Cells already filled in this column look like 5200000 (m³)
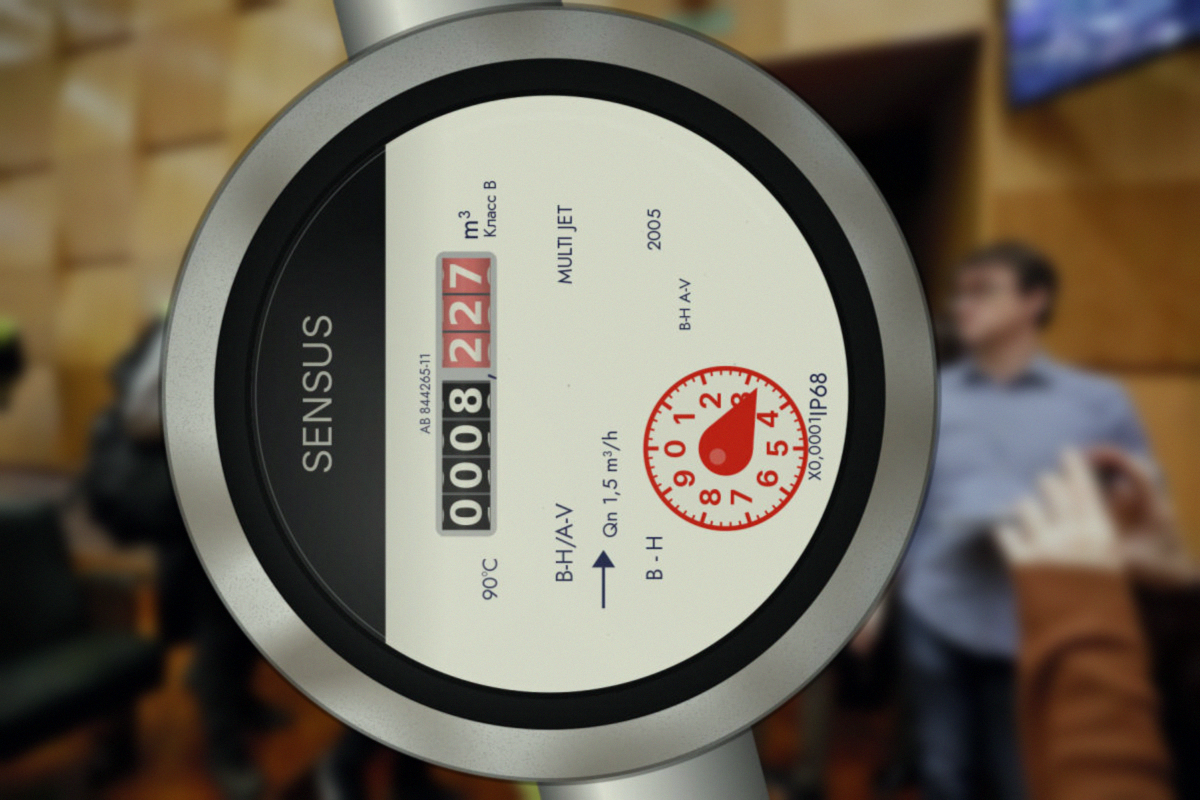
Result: 8.2273 (m³)
